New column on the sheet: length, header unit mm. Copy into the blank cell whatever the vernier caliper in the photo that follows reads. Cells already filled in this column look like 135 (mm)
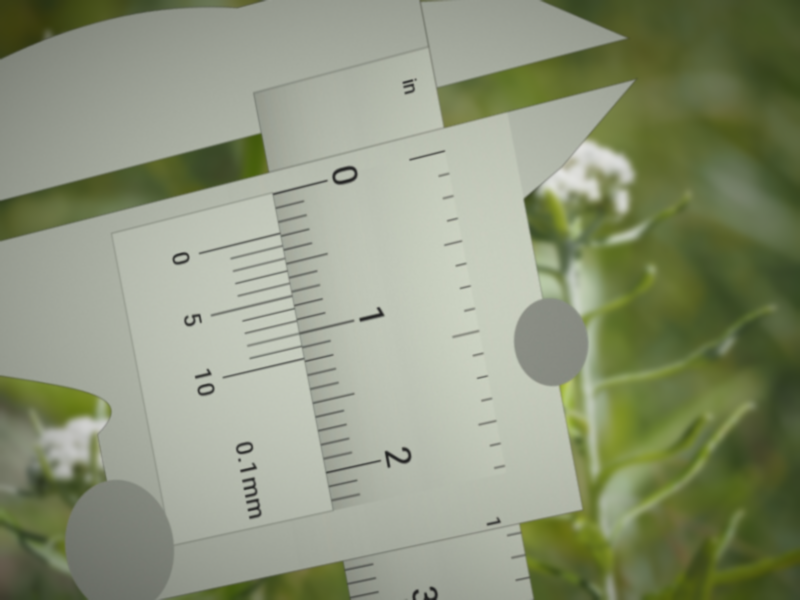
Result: 2.8 (mm)
